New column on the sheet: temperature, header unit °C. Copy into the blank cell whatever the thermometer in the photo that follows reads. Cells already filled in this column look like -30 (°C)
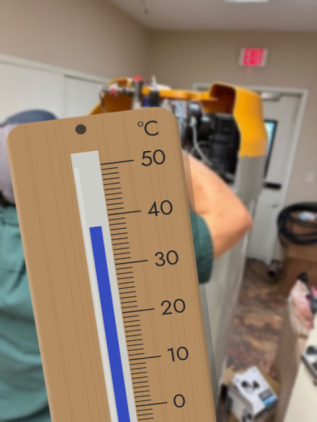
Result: 38 (°C)
